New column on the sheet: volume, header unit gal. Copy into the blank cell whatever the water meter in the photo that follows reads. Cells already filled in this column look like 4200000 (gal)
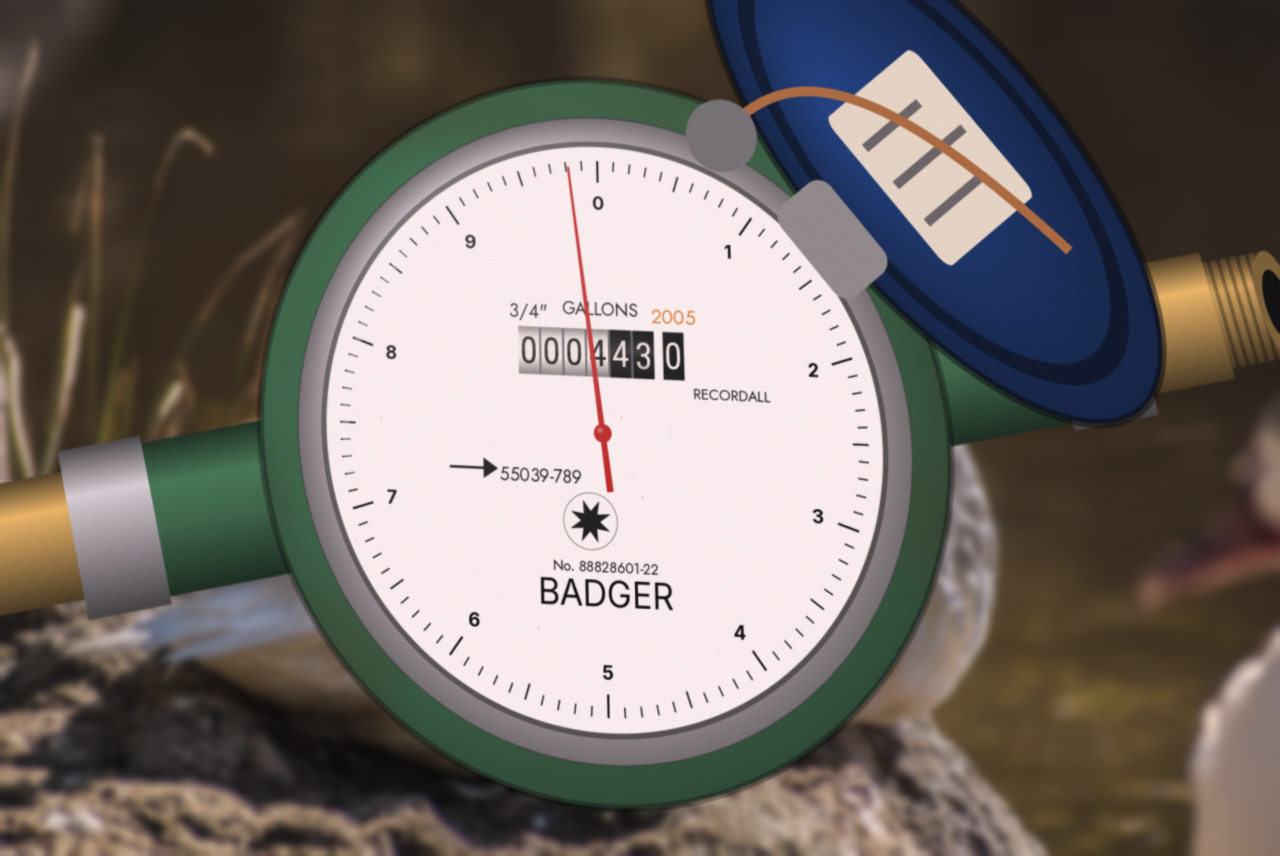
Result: 4429.8 (gal)
